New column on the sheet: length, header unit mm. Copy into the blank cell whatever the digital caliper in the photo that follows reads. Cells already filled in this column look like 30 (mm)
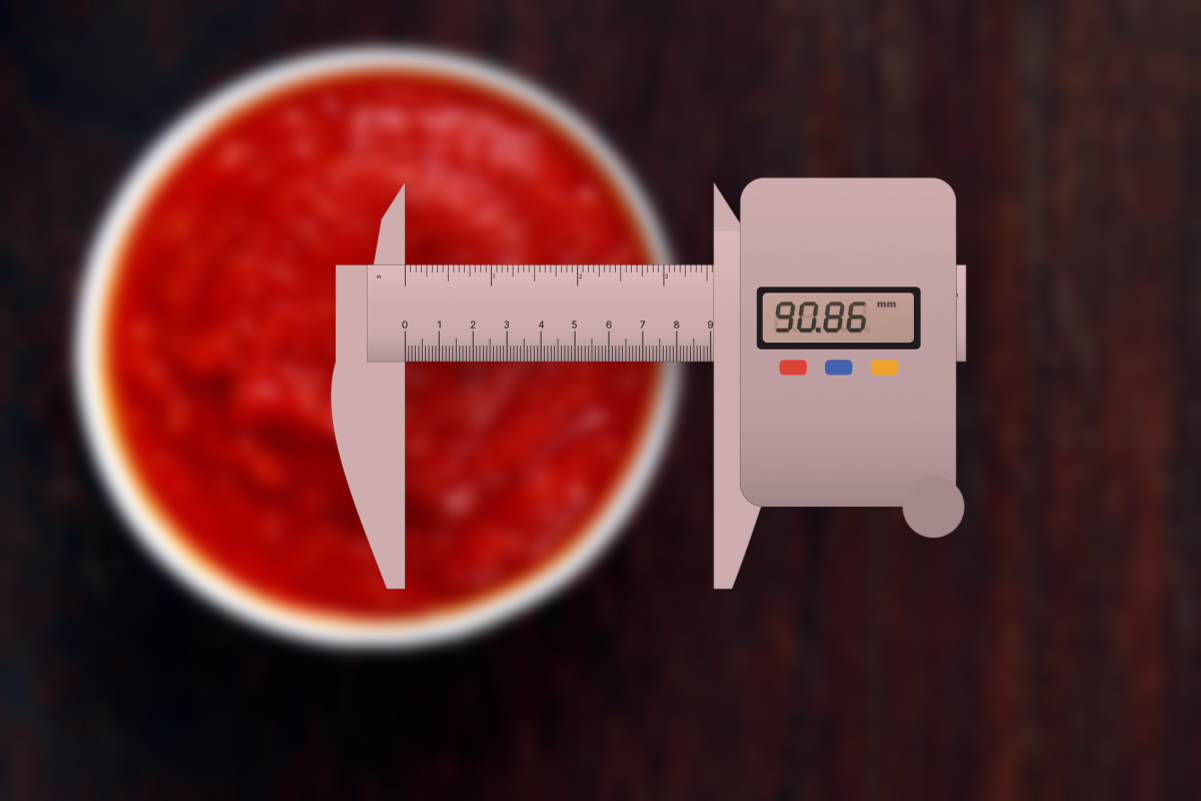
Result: 90.86 (mm)
